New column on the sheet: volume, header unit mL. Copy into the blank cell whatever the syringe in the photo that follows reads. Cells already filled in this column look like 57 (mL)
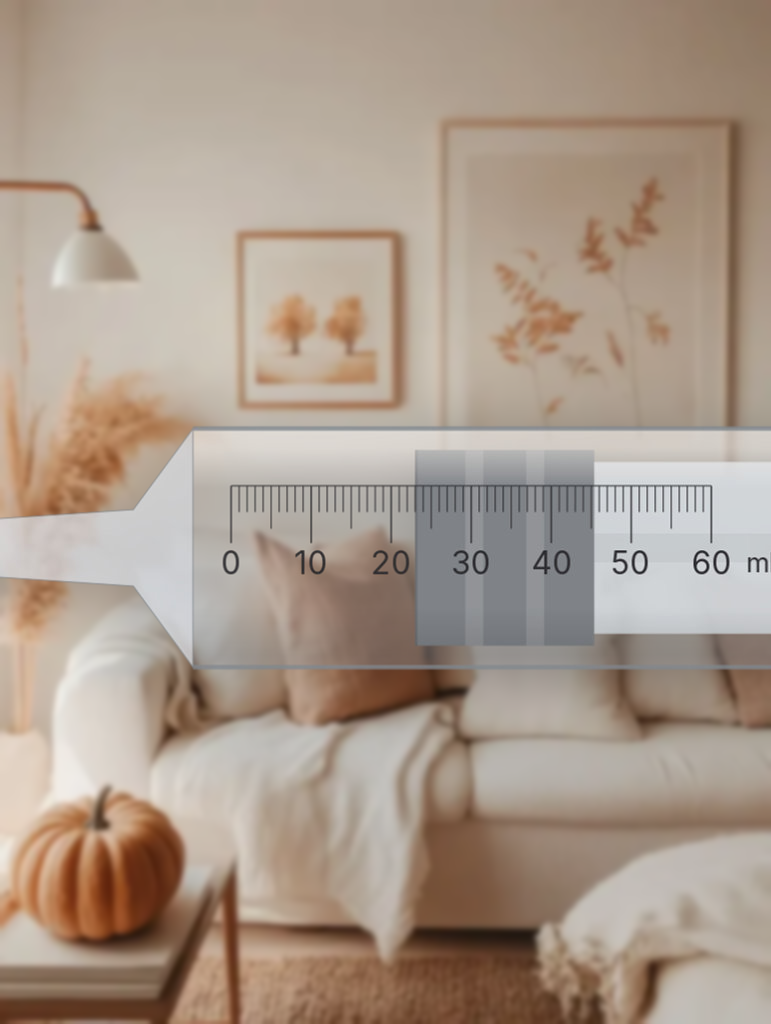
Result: 23 (mL)
